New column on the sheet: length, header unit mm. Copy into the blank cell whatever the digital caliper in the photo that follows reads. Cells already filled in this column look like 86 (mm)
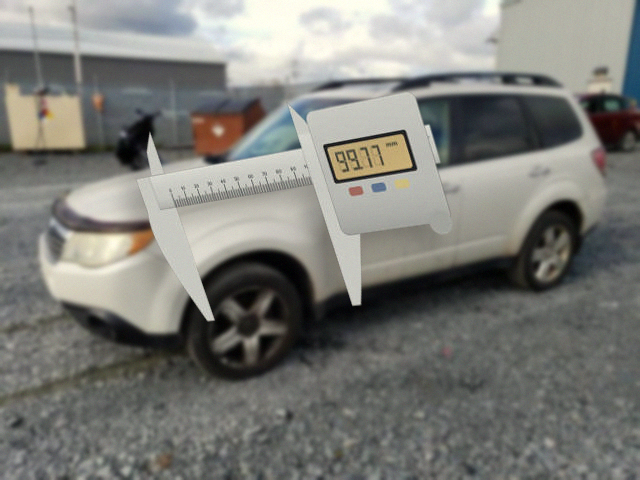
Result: 99.77 (mm)
